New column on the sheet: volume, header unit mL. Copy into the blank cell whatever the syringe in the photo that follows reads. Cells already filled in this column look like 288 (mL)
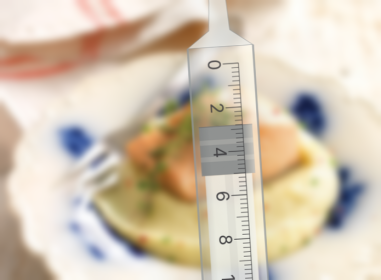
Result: 2.8 (mL)
